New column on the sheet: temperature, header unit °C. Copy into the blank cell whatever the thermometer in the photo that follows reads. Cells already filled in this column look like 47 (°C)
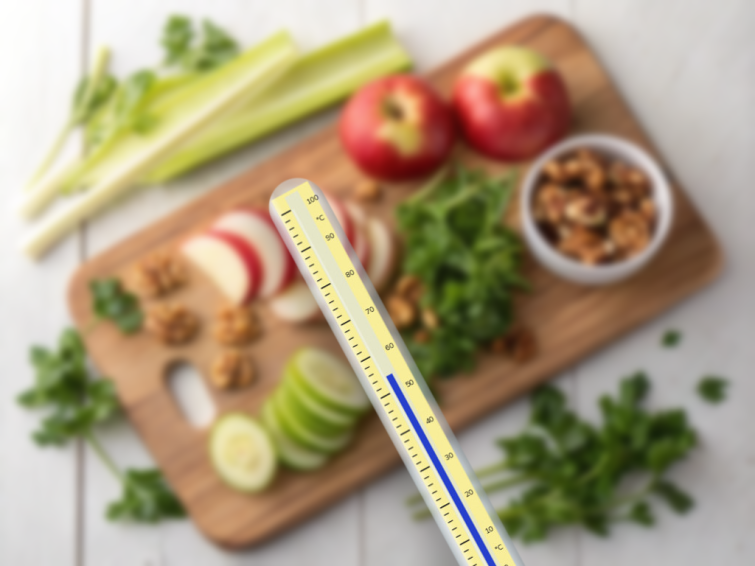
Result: 54 (°C)
